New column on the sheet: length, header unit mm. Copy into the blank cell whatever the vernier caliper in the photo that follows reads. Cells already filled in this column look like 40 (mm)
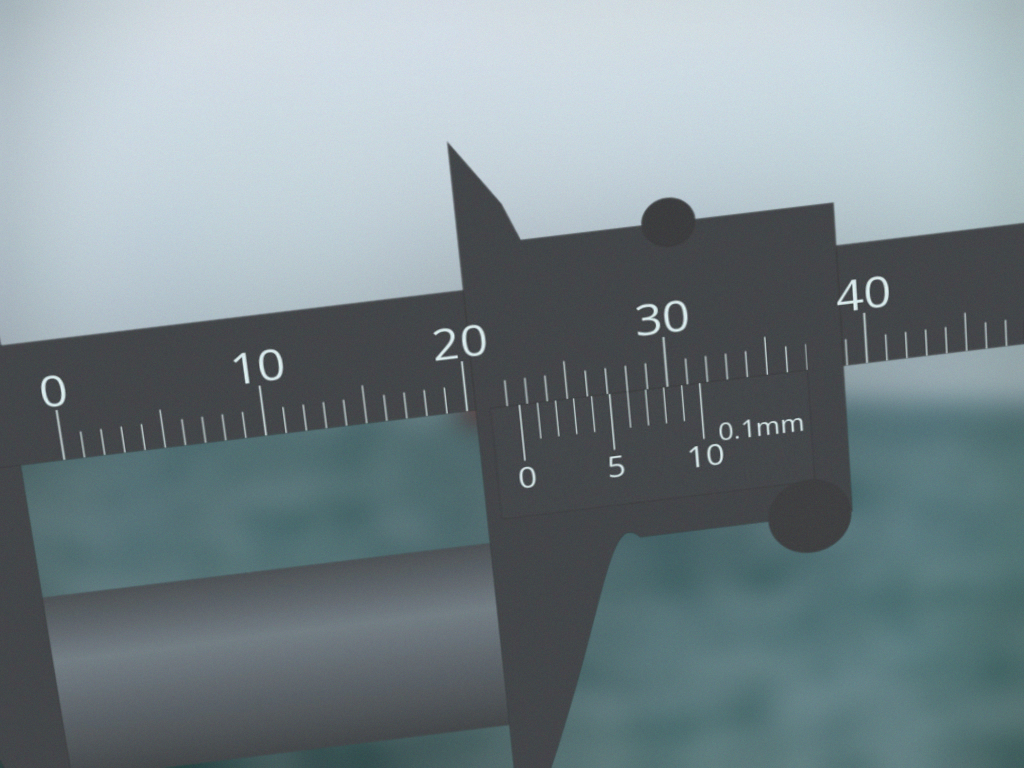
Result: 22.6 (mm)
